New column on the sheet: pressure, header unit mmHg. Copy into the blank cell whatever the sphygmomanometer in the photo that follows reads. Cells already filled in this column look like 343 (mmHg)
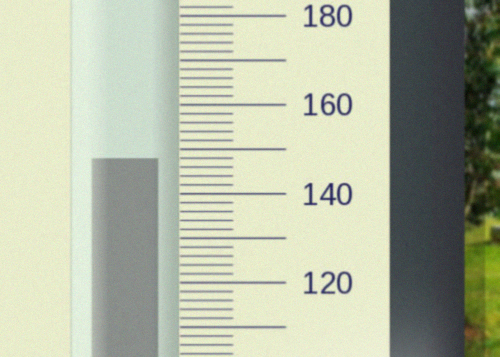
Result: 148 (mmHg)
